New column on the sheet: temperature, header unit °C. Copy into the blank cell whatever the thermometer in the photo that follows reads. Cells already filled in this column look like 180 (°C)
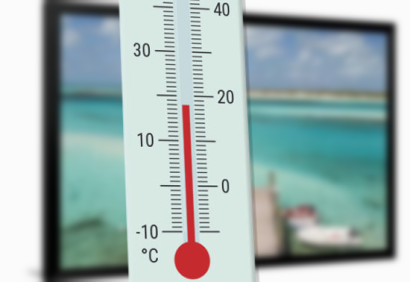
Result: 18 (°C)
